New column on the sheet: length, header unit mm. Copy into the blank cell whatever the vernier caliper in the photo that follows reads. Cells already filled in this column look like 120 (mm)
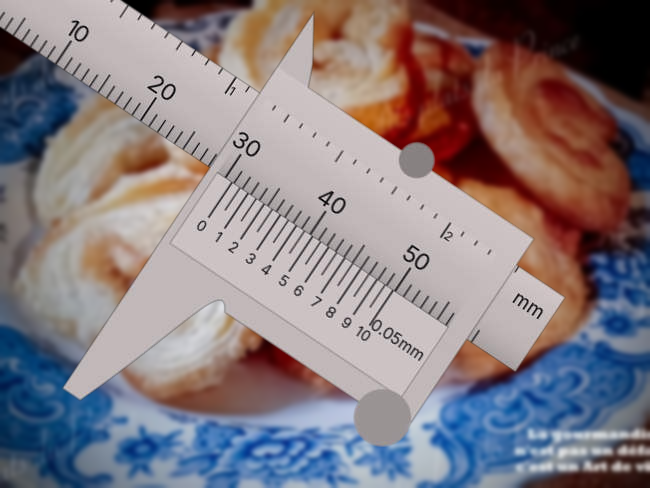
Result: 30.8 (mm)
